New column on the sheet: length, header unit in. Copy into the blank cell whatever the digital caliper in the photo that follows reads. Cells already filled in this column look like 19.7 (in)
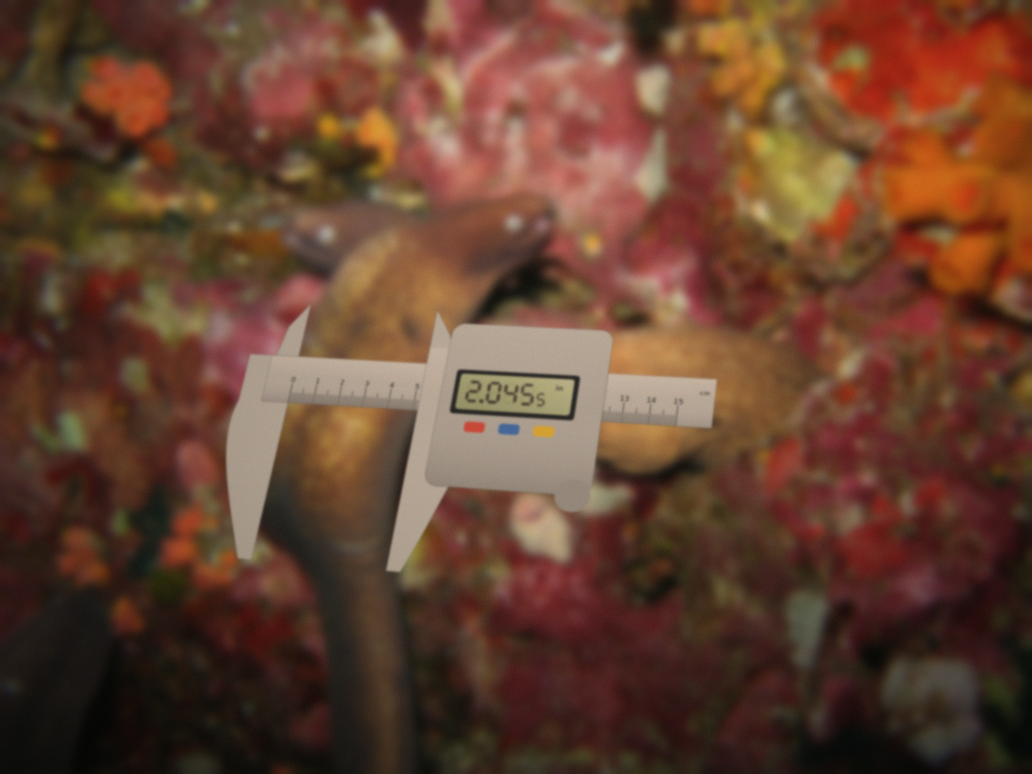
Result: 2.0455 (in)
